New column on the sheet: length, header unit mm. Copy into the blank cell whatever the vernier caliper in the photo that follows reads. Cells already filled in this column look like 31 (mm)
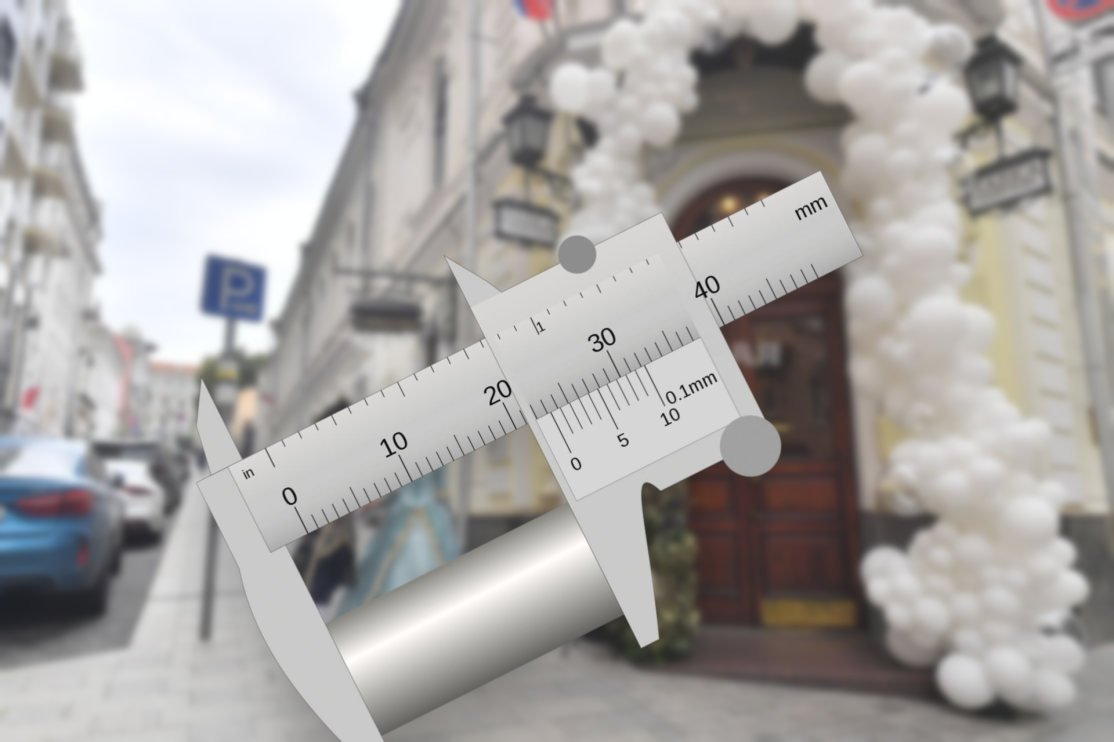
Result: 23.3 (mm)
